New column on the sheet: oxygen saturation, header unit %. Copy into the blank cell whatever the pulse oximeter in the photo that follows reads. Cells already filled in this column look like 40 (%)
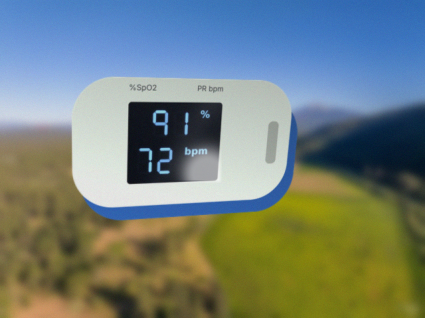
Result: 91 (%)
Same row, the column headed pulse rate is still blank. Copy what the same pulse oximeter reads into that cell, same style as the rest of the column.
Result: 72 (bpm)
